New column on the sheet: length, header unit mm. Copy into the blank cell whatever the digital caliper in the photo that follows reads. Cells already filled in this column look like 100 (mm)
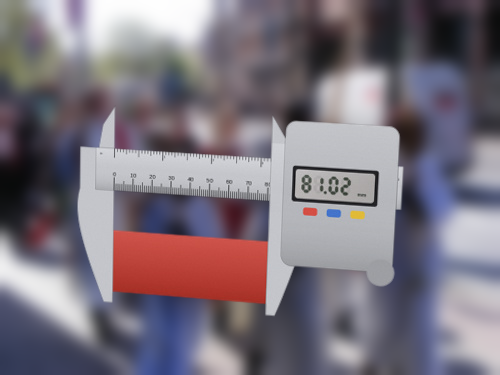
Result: 81.02 (mm)
